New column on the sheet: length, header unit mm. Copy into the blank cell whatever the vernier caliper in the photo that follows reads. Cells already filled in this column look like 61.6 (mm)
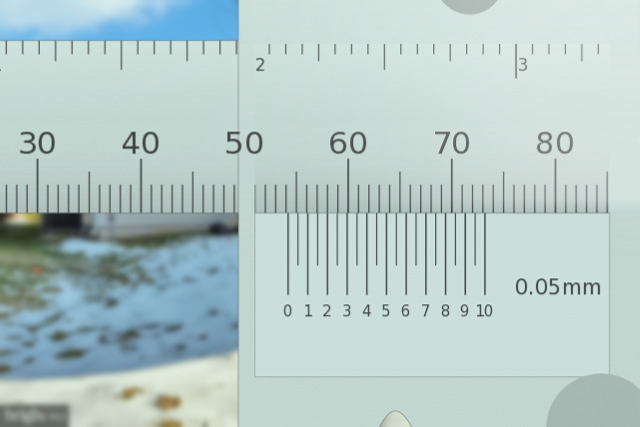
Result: 54.2 (mm)
